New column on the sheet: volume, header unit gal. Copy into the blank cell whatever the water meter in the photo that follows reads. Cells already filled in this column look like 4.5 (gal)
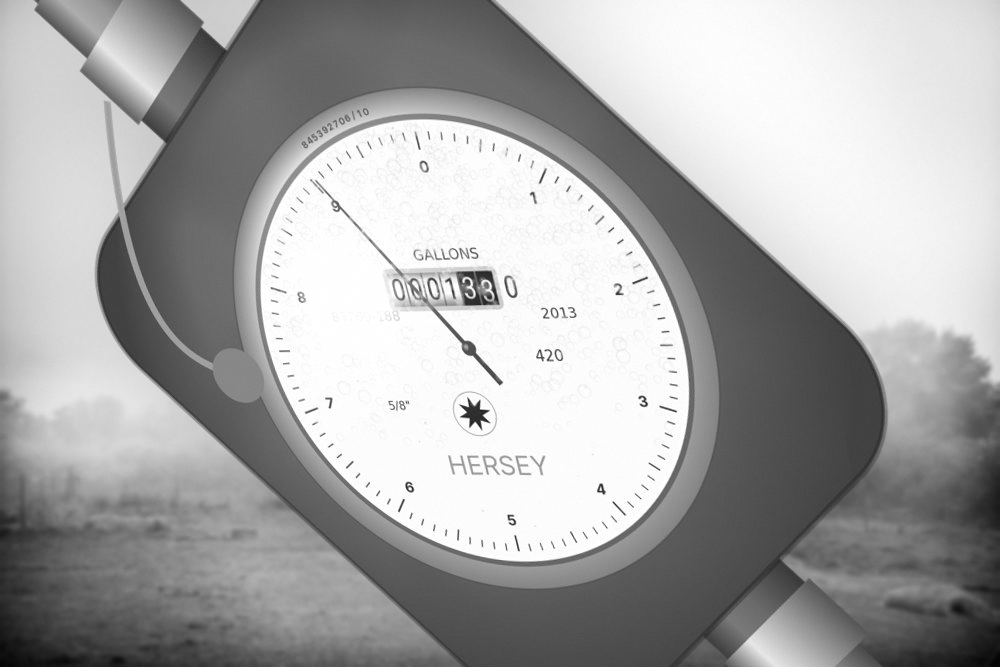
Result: 1329.0 (gal)
